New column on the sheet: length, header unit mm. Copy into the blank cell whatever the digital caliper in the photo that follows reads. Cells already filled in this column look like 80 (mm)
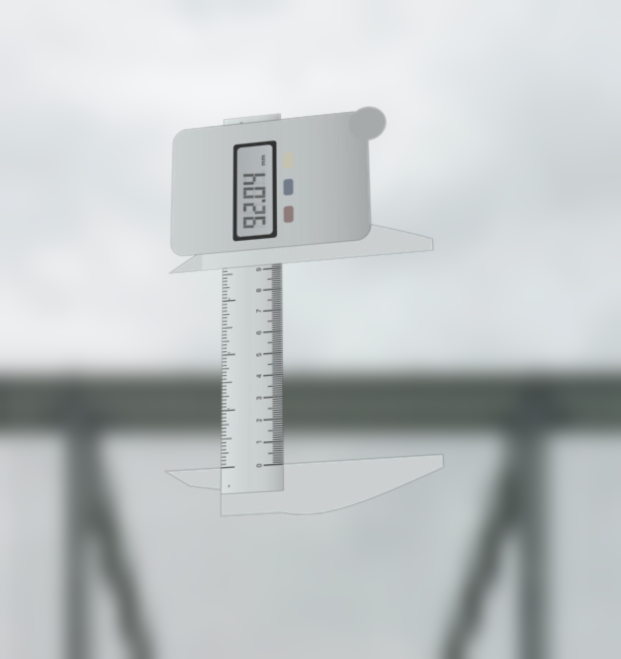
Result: 92.04 (mm)
